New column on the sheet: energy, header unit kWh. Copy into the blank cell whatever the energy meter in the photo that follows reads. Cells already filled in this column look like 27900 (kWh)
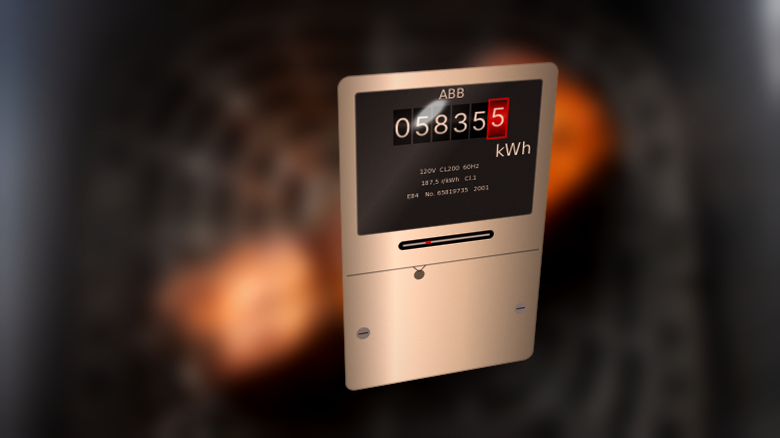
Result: 5835.5 (kWh)
